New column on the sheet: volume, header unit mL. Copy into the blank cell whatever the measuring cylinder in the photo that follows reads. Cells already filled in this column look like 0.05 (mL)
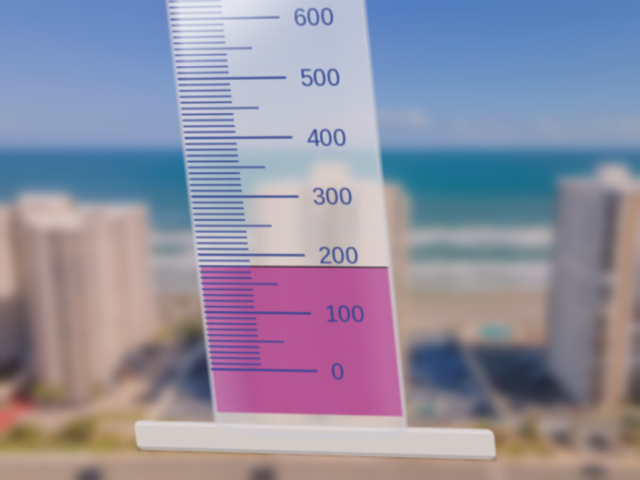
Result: 180 (mL)
